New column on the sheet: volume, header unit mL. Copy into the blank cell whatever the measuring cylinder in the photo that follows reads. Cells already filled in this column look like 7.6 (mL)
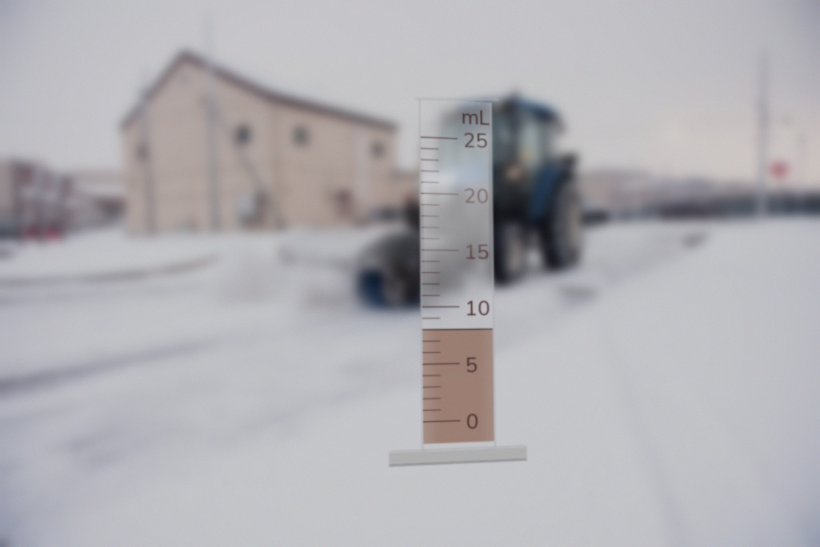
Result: 8 (mL)
